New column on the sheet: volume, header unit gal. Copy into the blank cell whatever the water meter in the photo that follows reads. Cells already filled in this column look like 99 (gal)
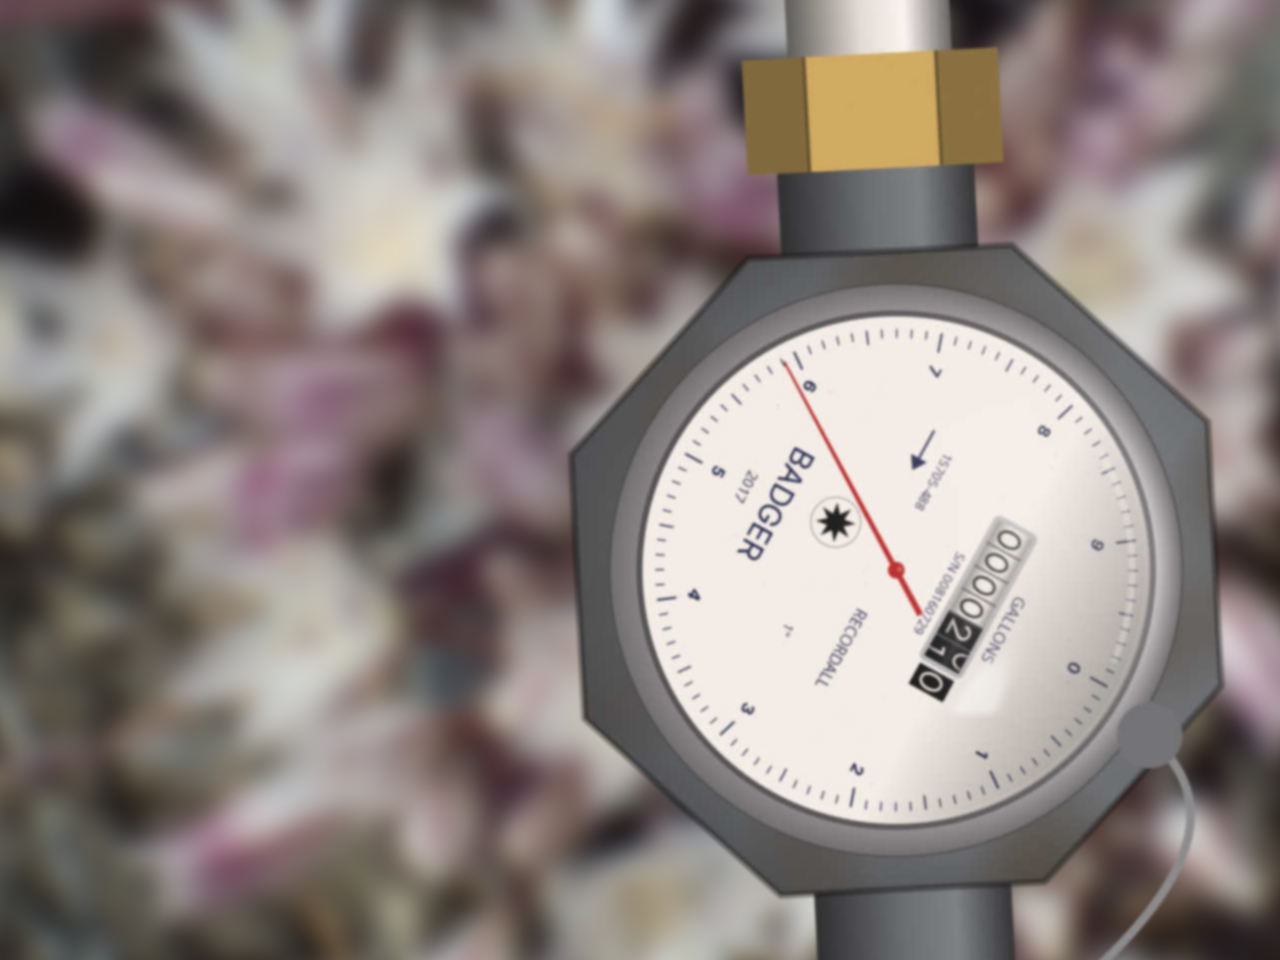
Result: 205.9 (gal)
